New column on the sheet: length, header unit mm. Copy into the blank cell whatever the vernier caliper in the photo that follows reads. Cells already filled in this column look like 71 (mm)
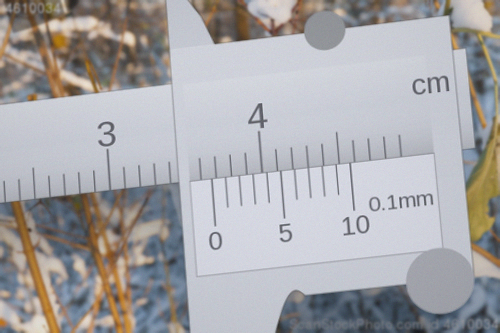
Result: 36.7 (mm)
